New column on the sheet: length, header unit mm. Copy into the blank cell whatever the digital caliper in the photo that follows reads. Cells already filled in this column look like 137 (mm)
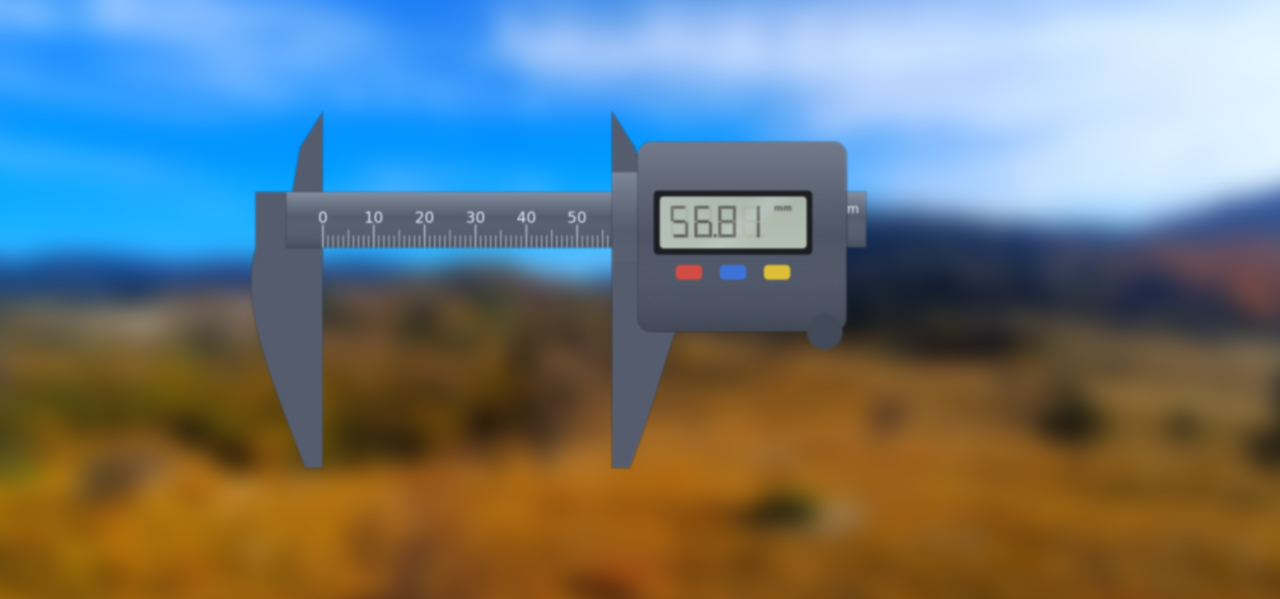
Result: 56.81 (mm)
